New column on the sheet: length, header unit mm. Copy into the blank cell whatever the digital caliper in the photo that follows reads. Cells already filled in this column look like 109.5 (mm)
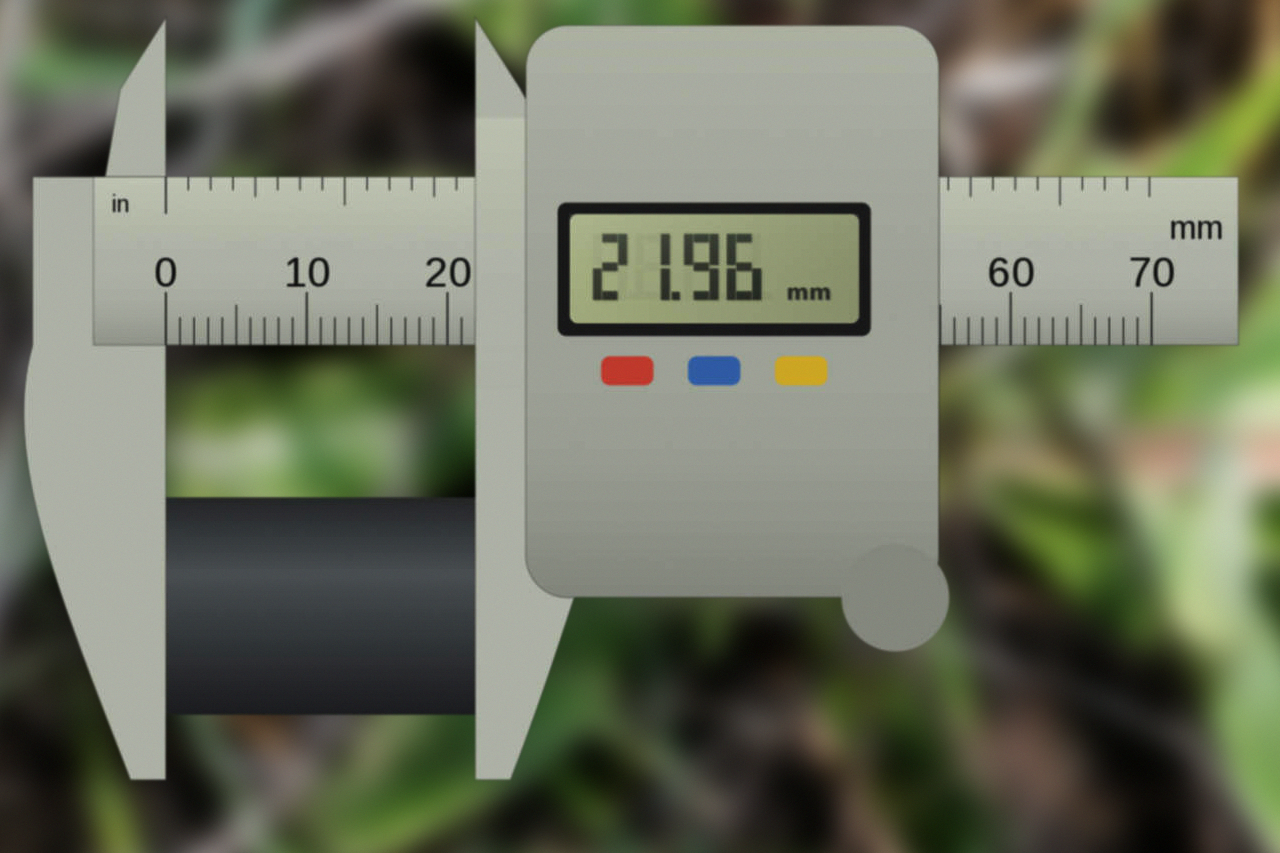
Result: 21.96 (mm)
